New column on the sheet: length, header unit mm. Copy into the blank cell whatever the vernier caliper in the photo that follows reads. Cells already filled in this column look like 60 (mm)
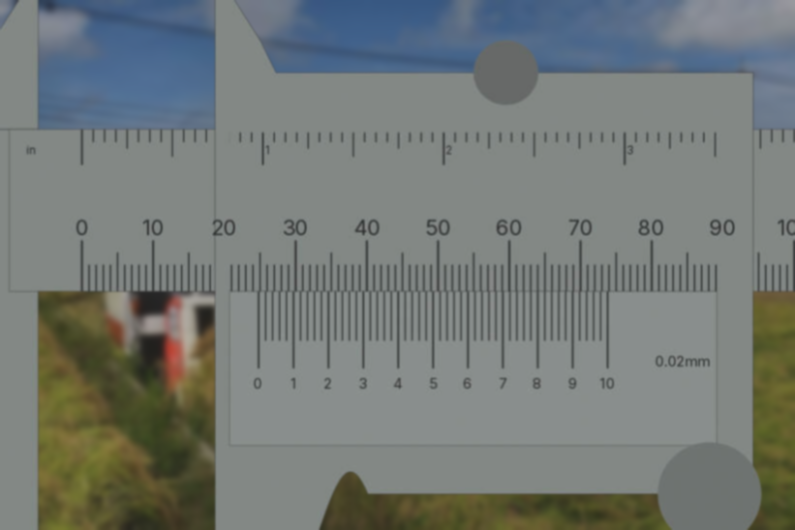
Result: 24.8 (mm)
